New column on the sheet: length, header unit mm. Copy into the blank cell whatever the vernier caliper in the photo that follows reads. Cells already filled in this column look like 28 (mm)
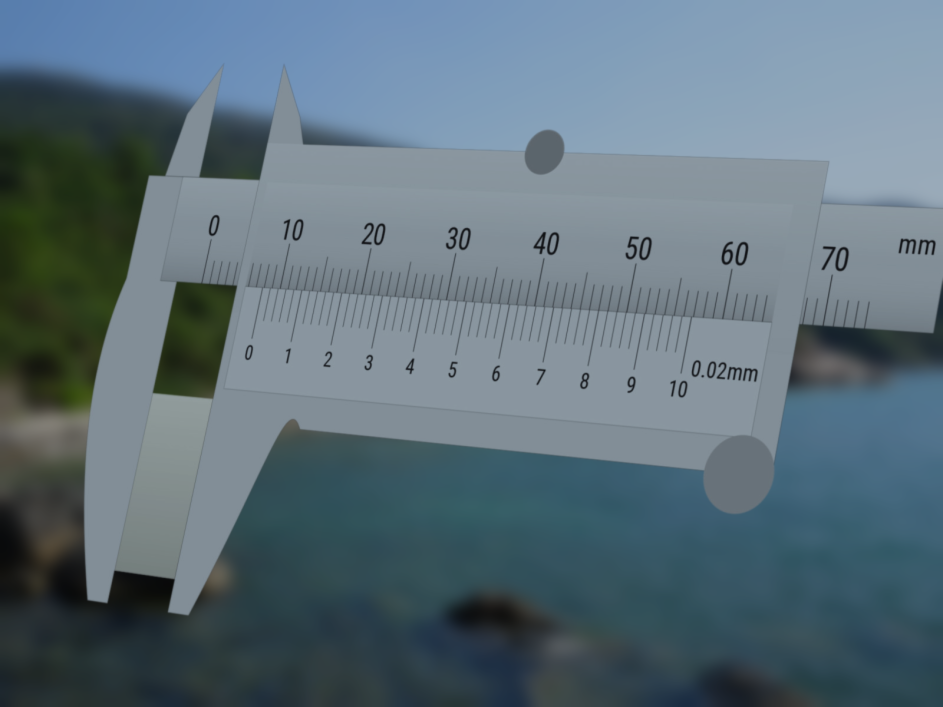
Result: 7.8 (mm)
